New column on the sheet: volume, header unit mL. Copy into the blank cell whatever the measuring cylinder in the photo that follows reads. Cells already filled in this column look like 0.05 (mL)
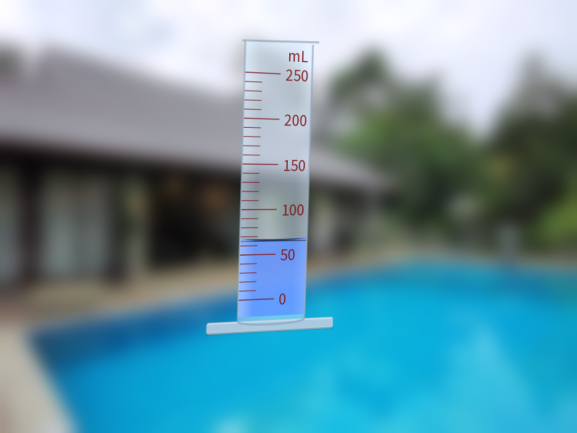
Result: 65 (mL)
